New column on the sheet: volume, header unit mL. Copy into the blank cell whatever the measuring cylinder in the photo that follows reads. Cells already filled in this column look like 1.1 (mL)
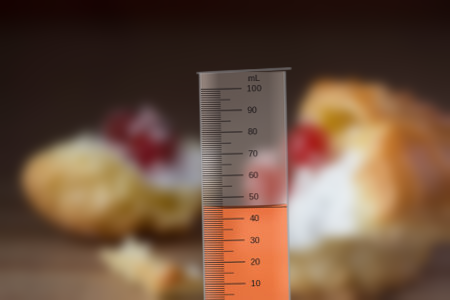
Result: 45 (mL)
